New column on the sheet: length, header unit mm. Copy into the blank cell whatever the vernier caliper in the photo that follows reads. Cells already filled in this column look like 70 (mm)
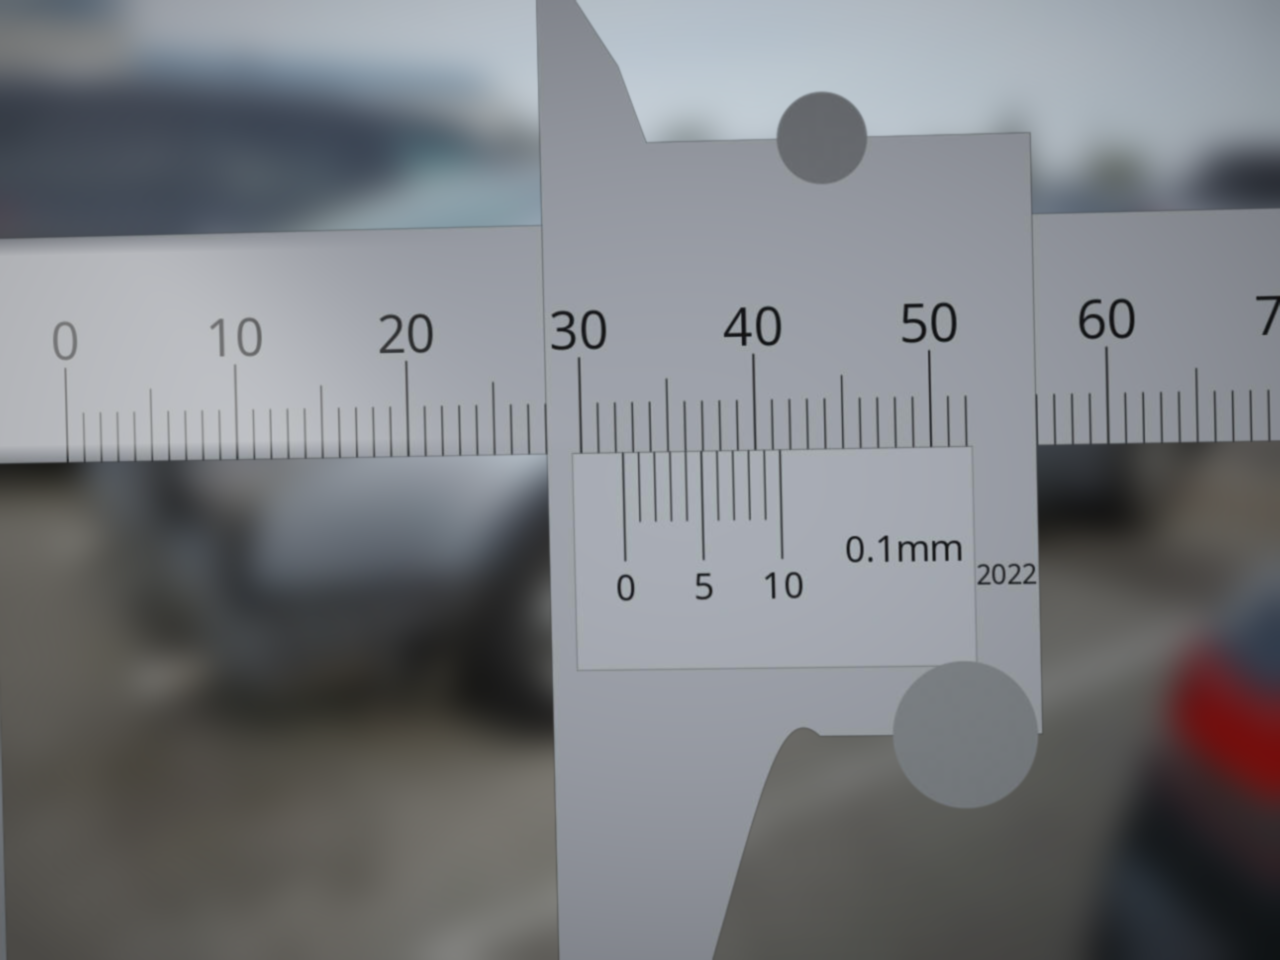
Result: 32.4 (mm)
